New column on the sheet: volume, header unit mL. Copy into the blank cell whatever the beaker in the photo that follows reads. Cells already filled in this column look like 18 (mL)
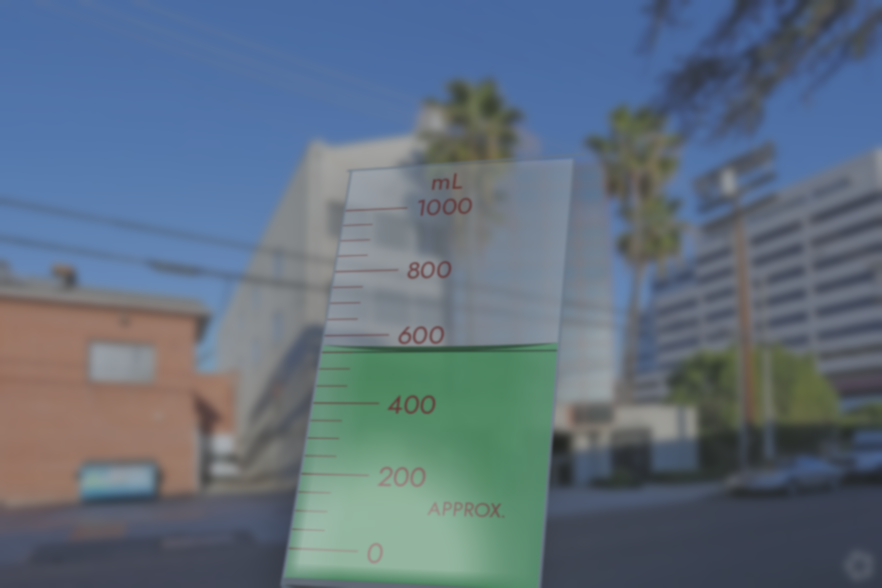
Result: 550 (mL)
